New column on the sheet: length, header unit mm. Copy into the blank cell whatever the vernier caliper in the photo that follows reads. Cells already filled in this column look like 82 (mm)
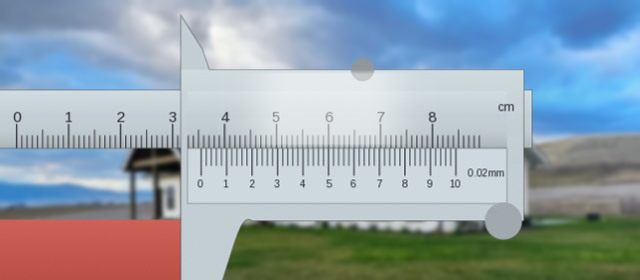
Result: 35.5 (mm)
